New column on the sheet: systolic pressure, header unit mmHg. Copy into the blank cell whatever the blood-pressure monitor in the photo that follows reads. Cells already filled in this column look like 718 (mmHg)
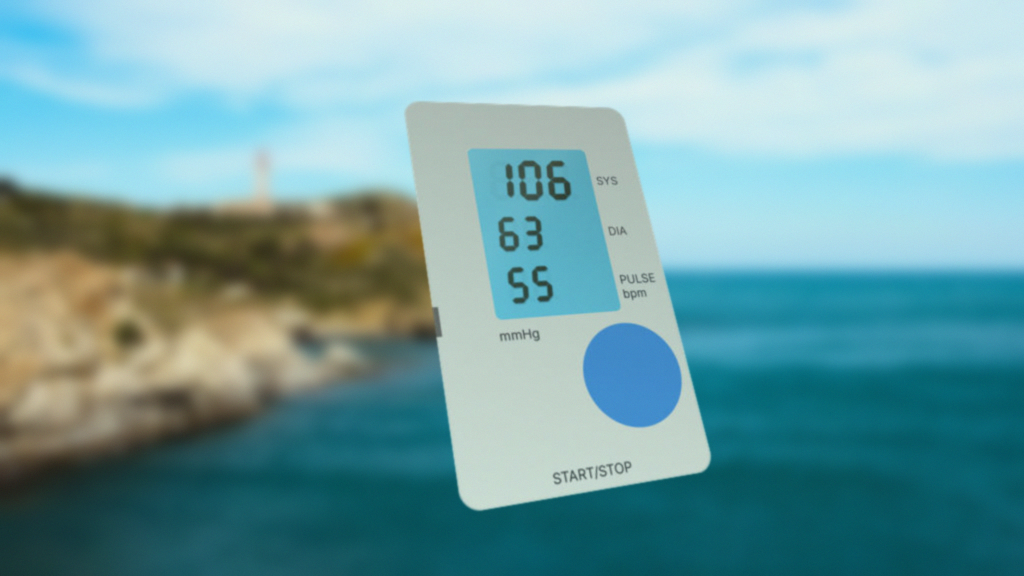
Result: 106 (mmHg)
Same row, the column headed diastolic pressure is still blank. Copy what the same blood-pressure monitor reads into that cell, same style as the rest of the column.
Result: 63 (mmHg)
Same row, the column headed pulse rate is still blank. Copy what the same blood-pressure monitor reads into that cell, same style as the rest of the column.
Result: 55 (bpm)
